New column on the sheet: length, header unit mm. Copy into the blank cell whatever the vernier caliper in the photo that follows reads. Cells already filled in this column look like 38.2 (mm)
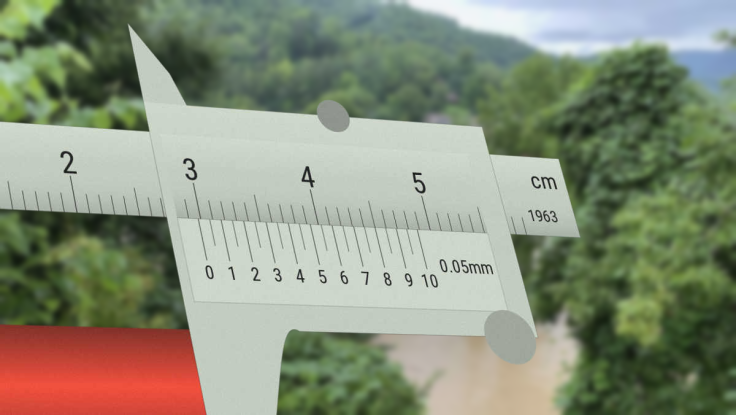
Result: 29.8 (mm)
